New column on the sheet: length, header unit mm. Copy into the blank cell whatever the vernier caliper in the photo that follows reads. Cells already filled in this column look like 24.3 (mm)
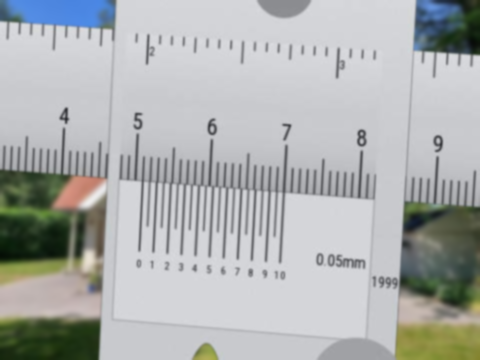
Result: 51.0 (mm)
